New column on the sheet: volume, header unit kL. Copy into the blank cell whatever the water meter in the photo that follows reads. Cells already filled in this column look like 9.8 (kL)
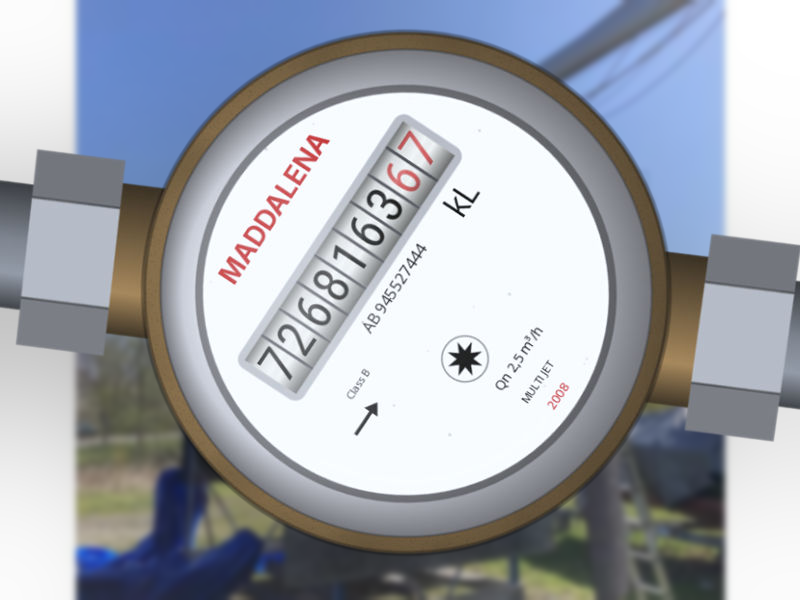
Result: 7268163.67 (kL)
